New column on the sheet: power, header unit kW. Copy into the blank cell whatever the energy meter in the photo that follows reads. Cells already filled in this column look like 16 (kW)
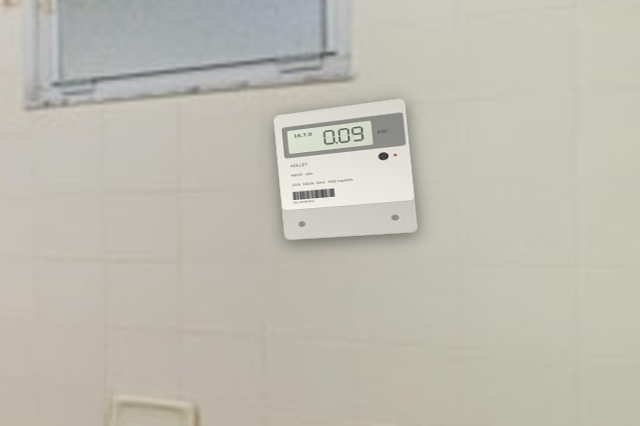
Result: 0.09 (kW)
